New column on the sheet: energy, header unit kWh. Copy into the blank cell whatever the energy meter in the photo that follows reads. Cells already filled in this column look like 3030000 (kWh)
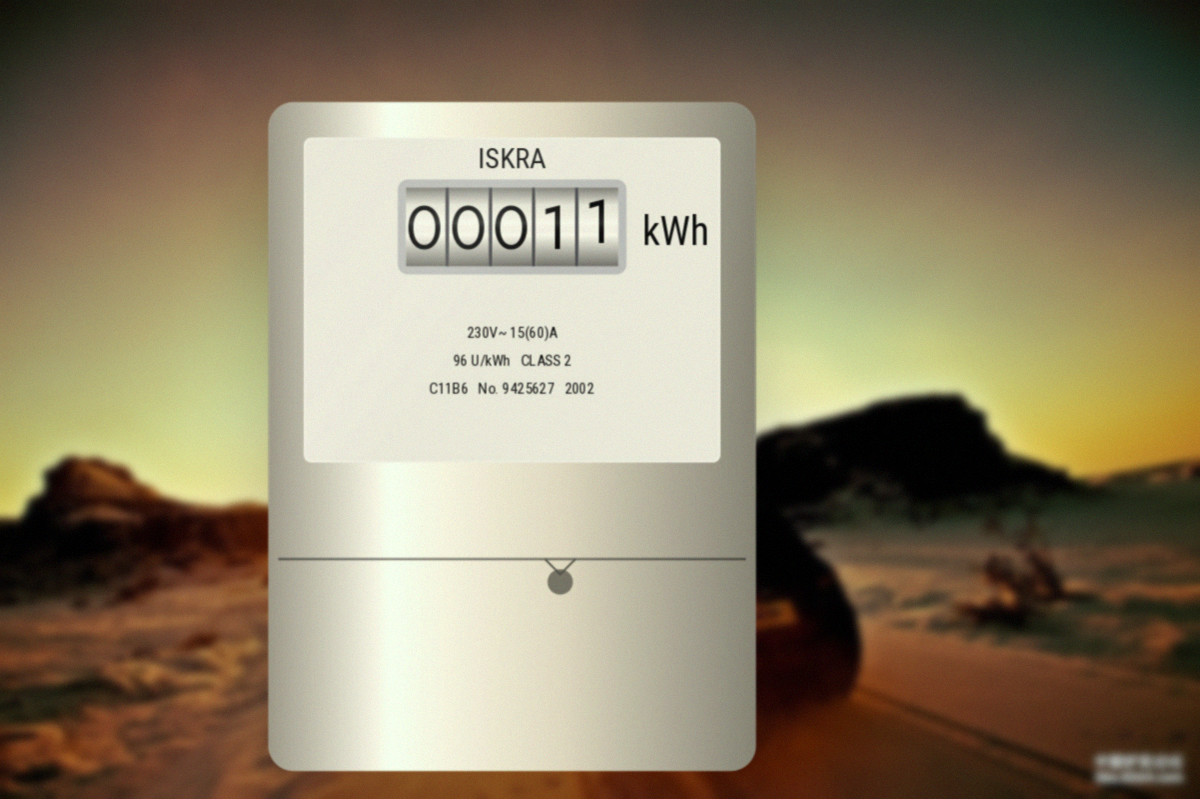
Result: 11 (kWh)
